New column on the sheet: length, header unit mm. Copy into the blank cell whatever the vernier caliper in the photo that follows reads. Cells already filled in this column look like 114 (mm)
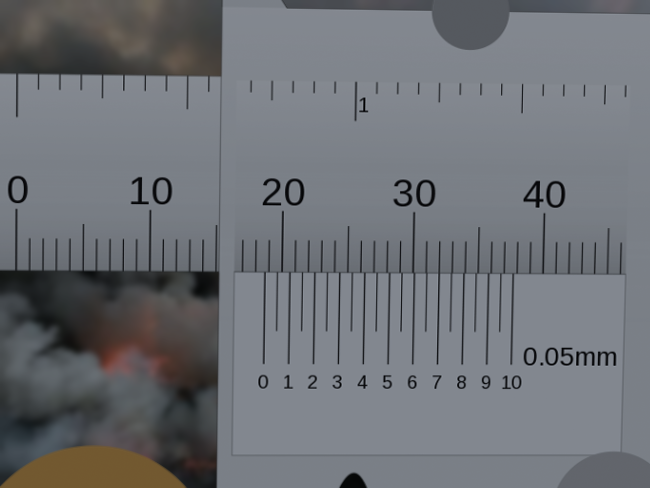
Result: 18.7 (mm)
